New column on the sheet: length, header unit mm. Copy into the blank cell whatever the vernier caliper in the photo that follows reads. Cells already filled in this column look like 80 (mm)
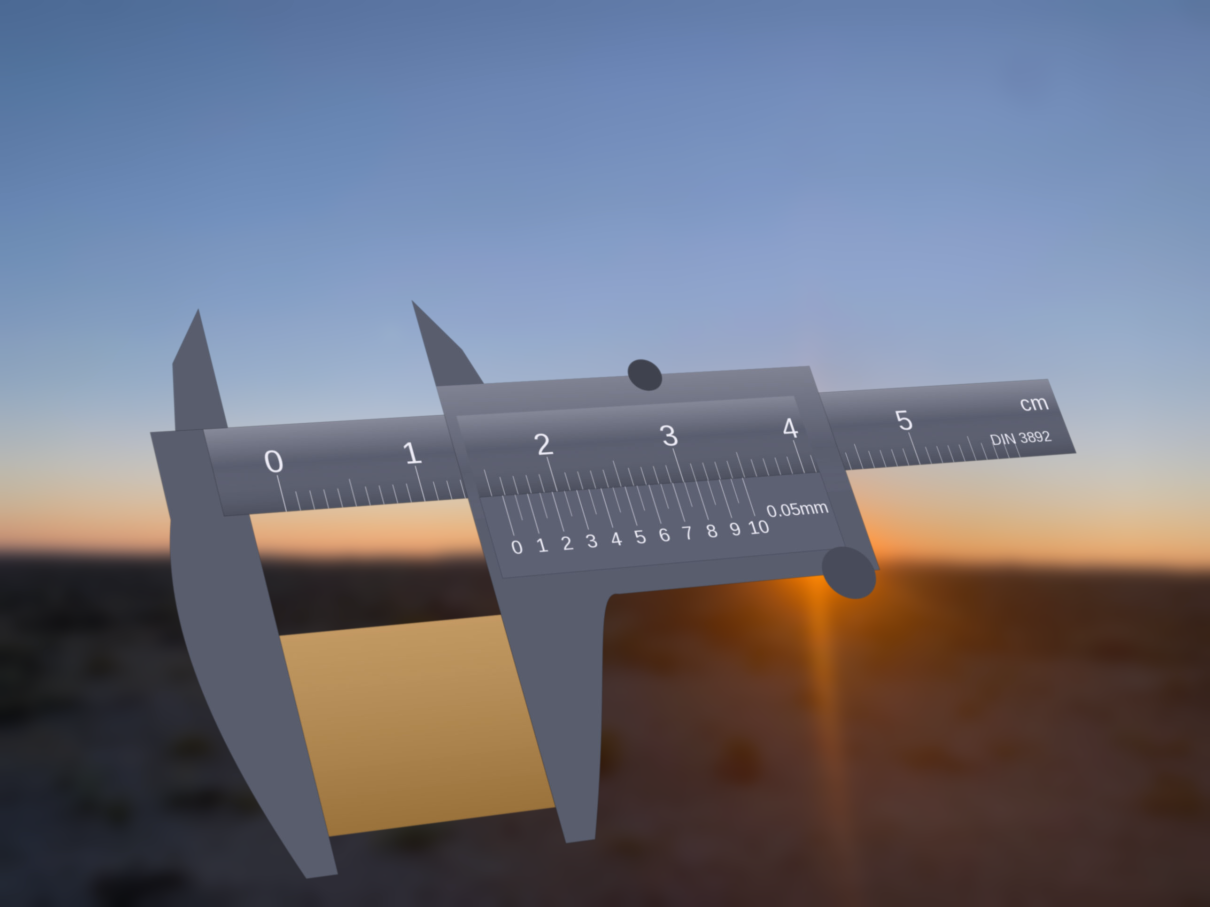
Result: 15.8 (mm)
